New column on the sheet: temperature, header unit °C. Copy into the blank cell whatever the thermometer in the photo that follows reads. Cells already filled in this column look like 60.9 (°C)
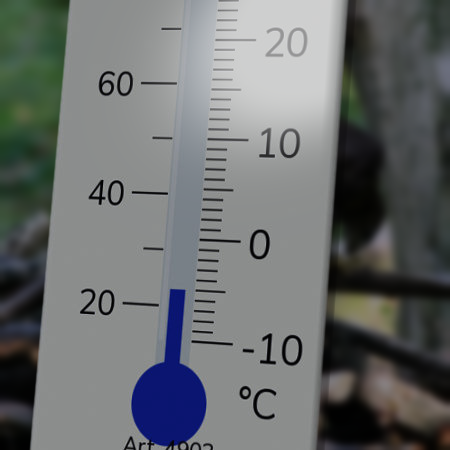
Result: -5 (°C)
